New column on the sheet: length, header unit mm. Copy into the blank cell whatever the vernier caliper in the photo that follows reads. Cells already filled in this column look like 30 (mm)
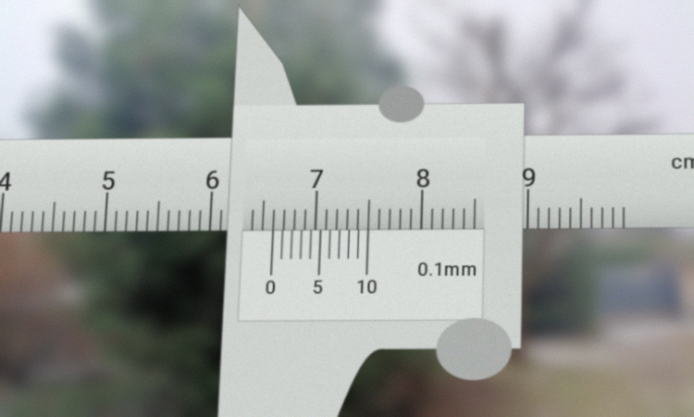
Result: 66.0 (mm)
